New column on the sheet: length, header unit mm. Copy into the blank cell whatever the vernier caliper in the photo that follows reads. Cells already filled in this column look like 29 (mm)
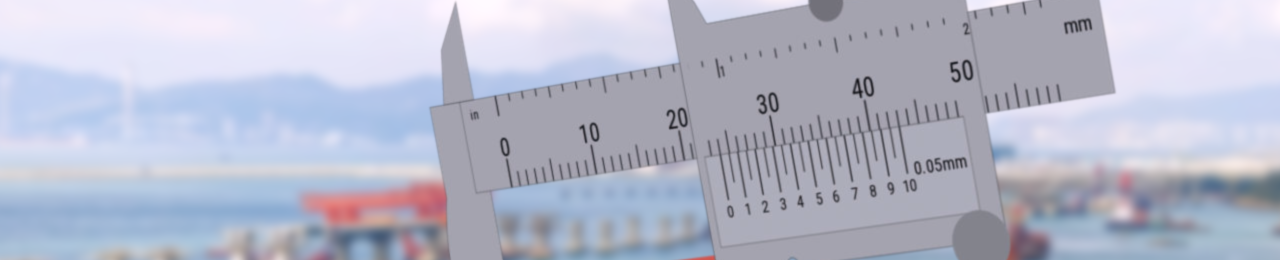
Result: 24.0 (mm)
